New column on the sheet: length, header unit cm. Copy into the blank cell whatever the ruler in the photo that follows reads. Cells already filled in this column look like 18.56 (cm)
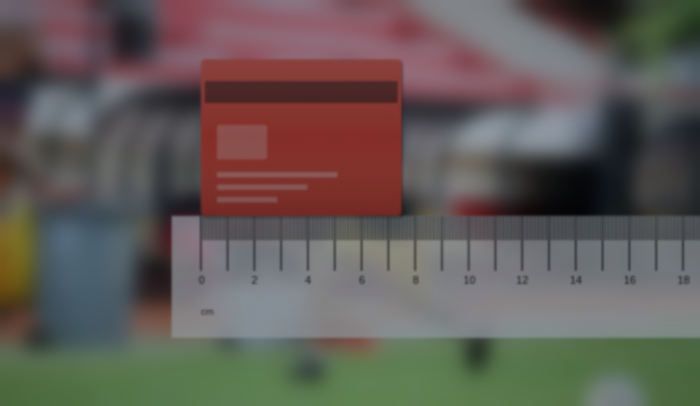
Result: 7.5 (cm)
